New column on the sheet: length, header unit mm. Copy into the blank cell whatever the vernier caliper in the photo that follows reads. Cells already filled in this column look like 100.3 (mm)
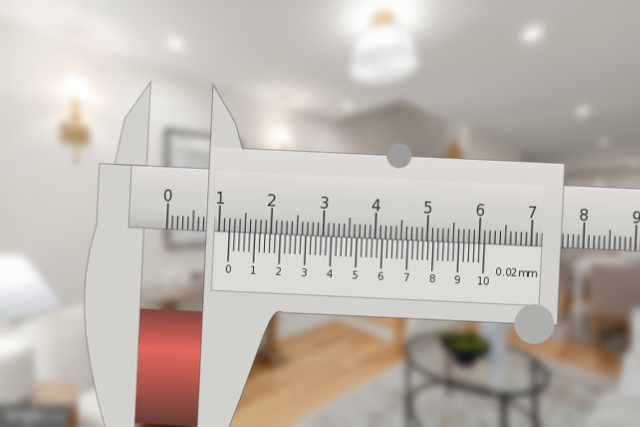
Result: 12.0 (mm)
